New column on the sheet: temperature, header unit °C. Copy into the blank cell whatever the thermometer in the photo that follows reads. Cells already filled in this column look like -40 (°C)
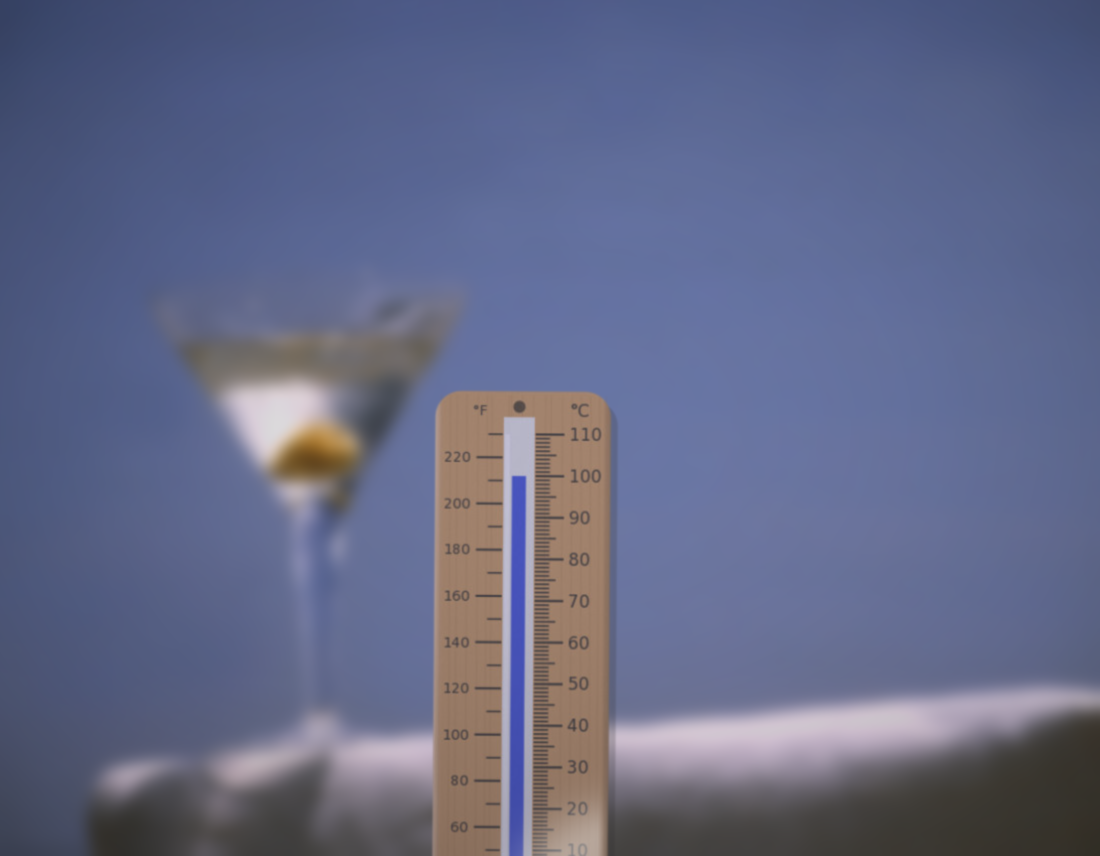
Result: 100 (°C)
